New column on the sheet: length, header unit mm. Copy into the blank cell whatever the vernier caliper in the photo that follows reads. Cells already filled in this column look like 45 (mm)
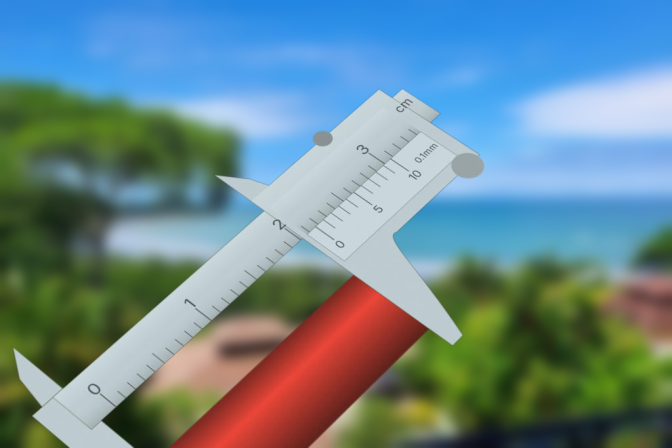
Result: 21.7 (mm)
